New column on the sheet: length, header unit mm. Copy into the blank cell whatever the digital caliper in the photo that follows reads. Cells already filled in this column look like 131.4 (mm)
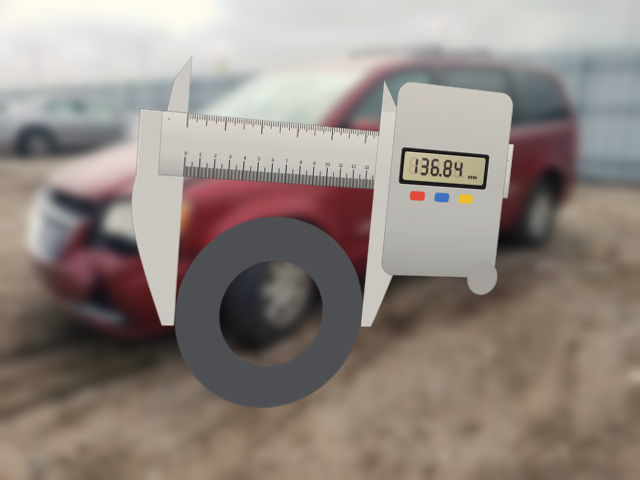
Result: 136.84 (mm)
